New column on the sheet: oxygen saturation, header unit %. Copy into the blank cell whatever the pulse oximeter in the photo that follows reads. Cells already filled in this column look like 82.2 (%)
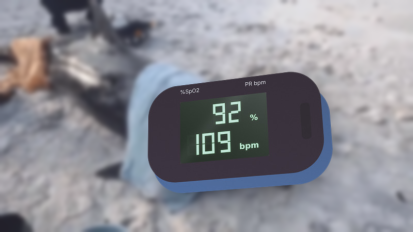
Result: 92 (%)
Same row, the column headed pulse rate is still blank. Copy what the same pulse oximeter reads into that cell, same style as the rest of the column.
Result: 109 (bpm)
